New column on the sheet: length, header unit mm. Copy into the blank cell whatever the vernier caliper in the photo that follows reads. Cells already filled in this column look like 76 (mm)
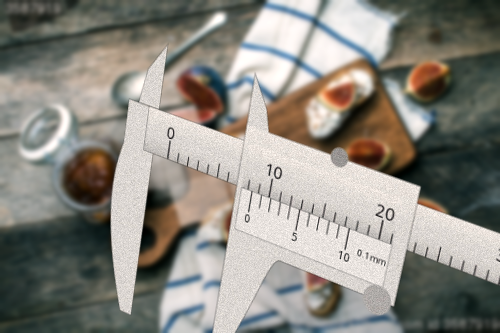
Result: 8.4 (mm)
